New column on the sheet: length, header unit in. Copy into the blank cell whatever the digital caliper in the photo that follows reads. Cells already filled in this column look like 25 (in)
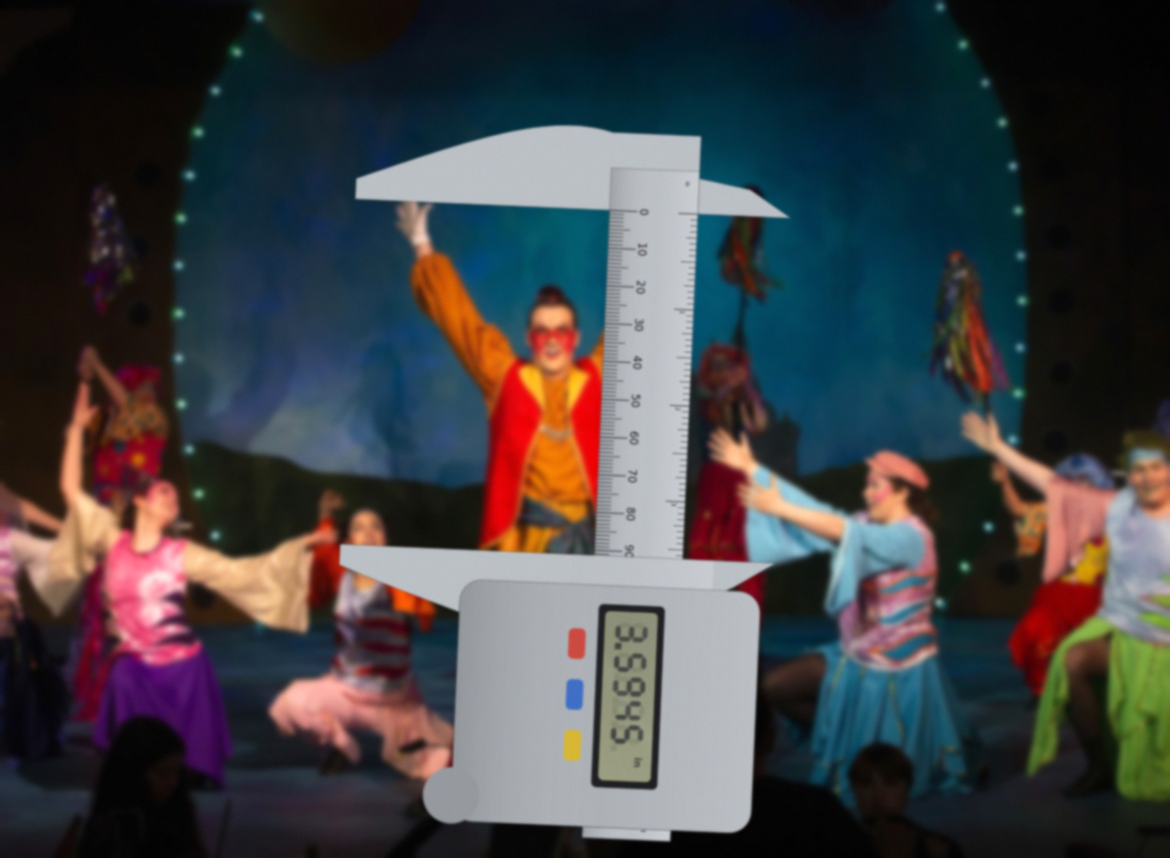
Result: 3.5945 (in)
